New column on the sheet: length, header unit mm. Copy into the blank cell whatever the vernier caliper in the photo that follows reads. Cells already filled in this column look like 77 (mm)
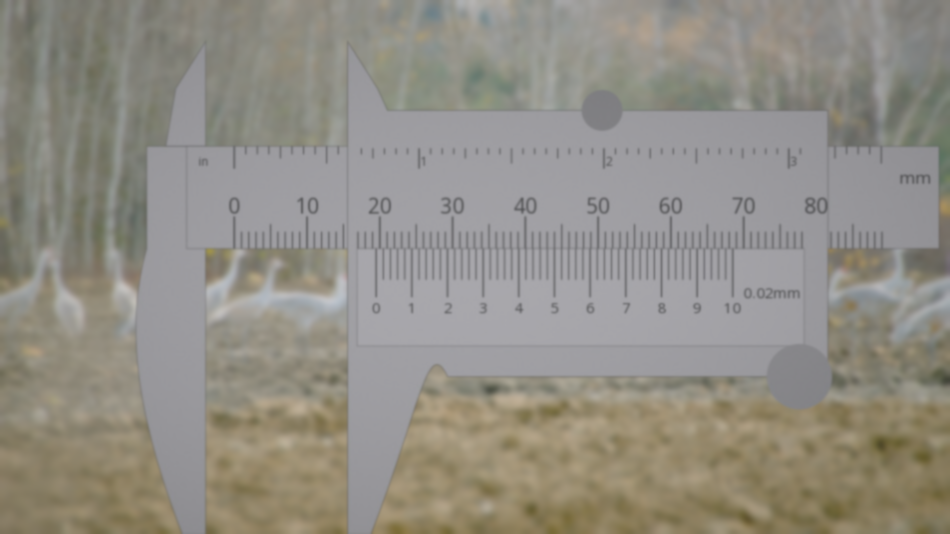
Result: 19.5 (mm)
